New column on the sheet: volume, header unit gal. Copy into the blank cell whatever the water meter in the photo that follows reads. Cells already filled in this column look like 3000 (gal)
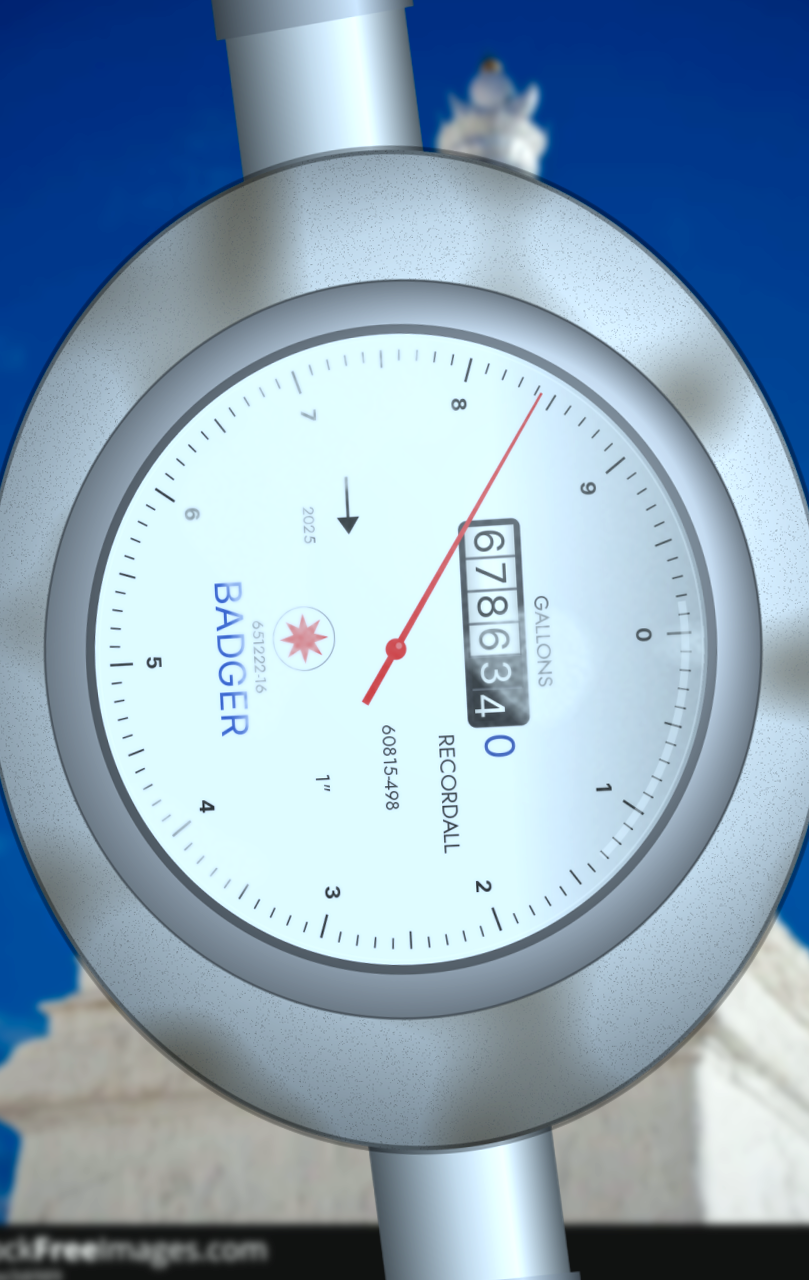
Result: 6786338.4 (gal)
